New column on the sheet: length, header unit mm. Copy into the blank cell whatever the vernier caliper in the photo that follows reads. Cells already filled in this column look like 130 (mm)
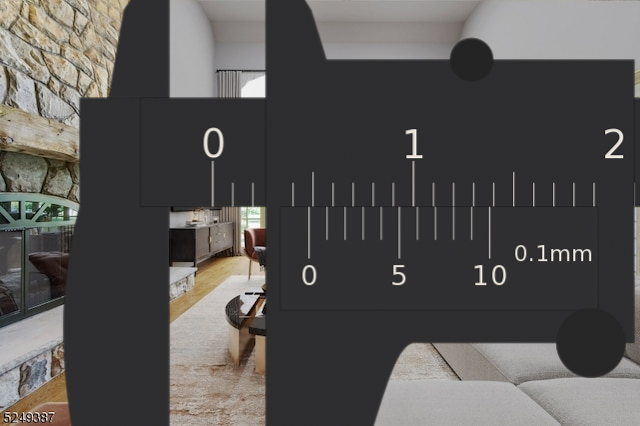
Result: 4.8 (mm)
